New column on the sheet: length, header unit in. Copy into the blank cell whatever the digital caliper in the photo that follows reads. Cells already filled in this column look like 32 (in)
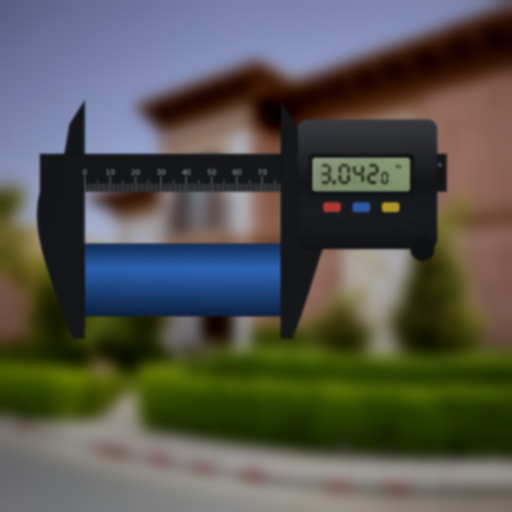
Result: 3.0420 (in)
